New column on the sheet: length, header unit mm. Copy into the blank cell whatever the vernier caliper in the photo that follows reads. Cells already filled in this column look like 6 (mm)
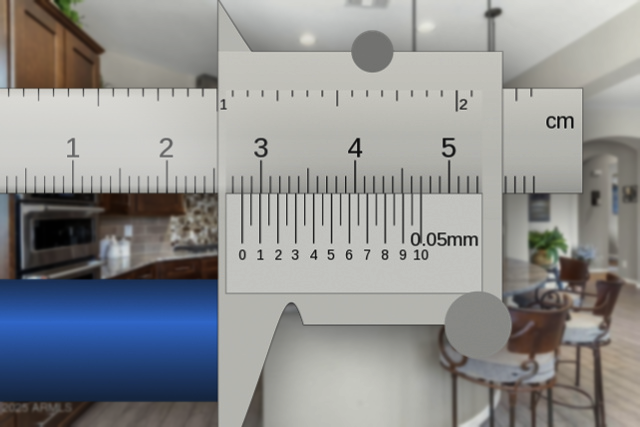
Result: 28.0 (mm)
